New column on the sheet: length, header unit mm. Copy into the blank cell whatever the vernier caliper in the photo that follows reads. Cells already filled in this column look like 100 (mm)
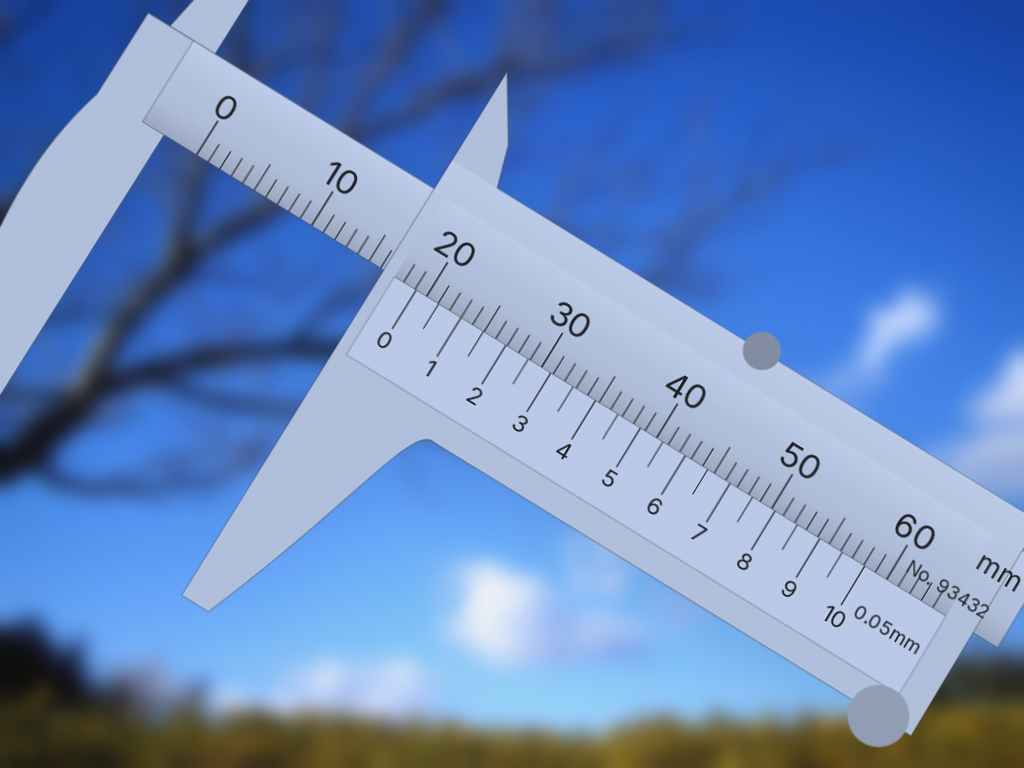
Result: 19.1 (mm)
